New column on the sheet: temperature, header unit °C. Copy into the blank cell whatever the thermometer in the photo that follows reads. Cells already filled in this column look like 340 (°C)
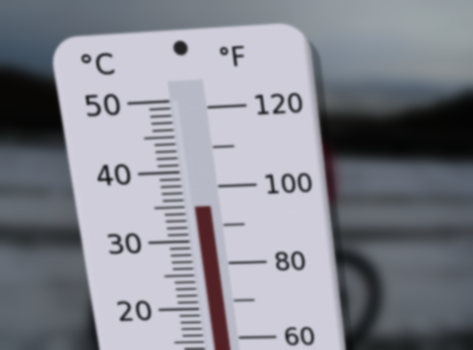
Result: 35 (°C)
